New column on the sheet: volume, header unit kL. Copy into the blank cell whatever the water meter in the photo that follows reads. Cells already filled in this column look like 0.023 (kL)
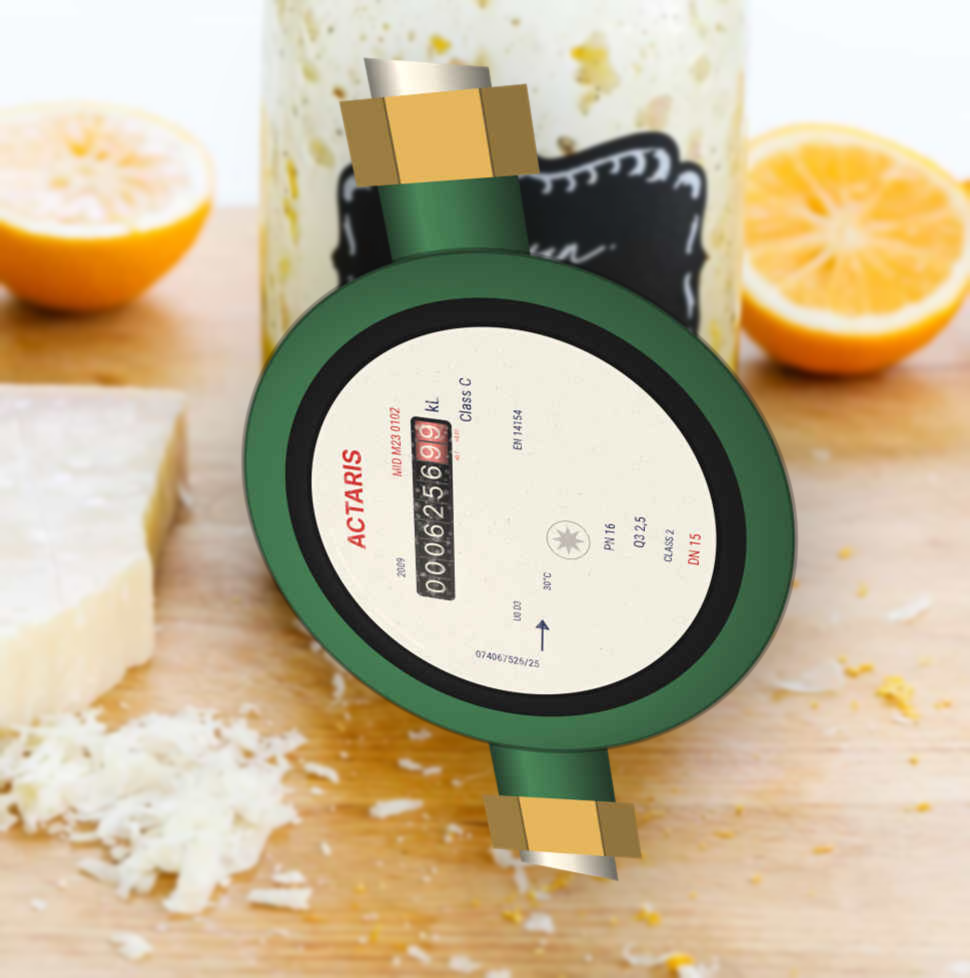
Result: 6256.99 (kL)
